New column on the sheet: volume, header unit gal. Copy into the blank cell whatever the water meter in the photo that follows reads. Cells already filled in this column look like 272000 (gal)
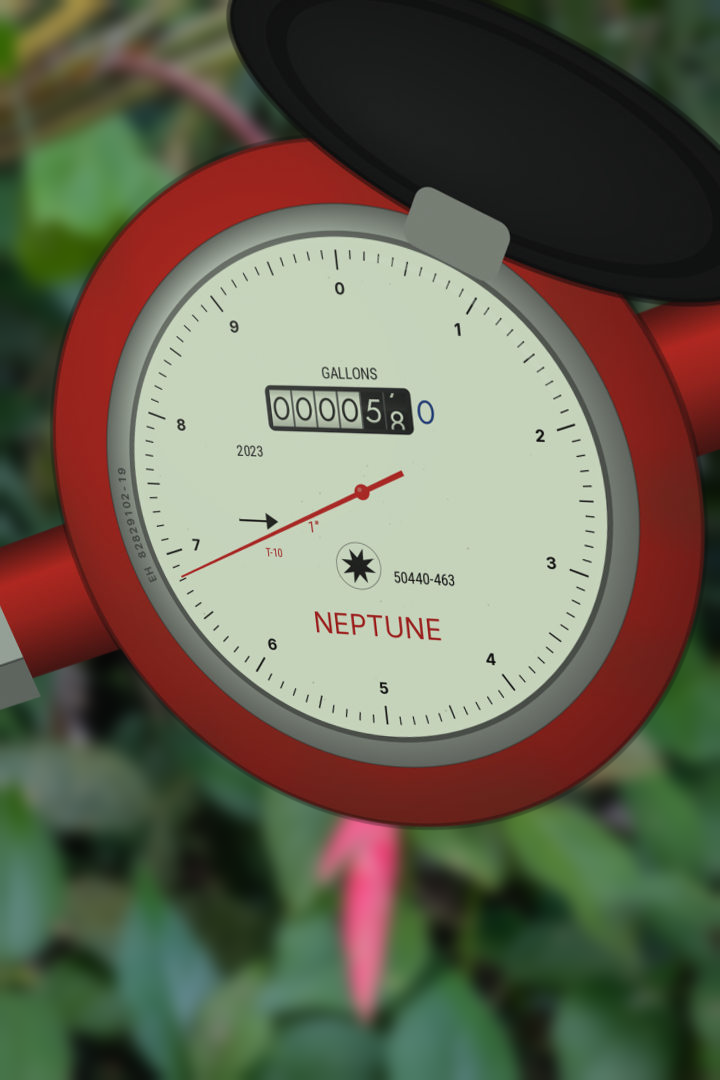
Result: 576.8 (gal)
